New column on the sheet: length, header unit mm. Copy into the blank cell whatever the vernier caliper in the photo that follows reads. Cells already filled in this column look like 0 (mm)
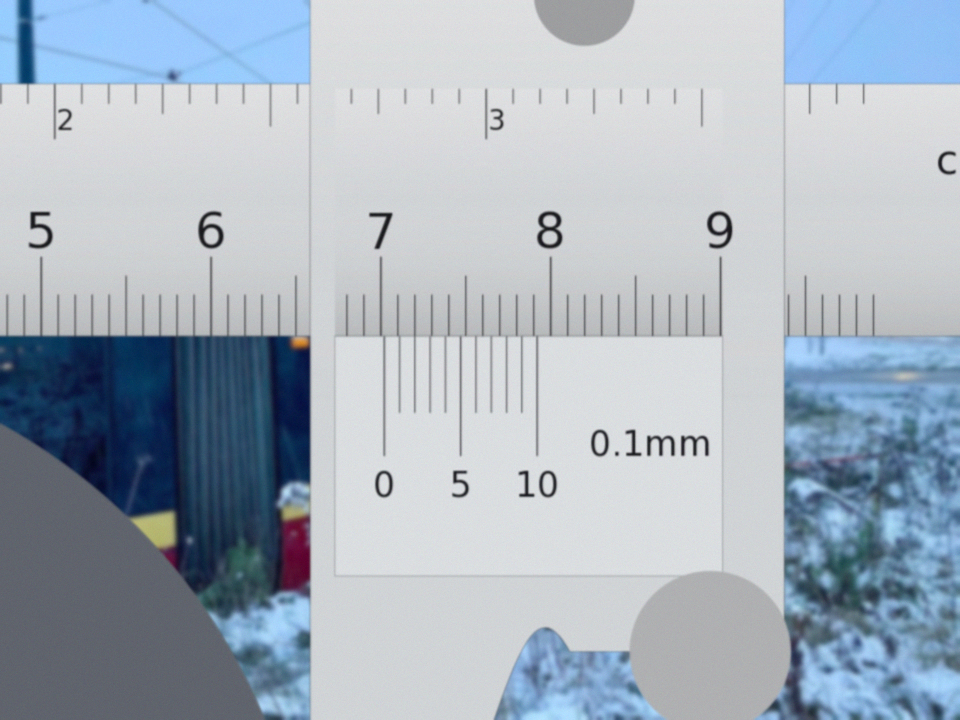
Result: 70.2 (mm)
